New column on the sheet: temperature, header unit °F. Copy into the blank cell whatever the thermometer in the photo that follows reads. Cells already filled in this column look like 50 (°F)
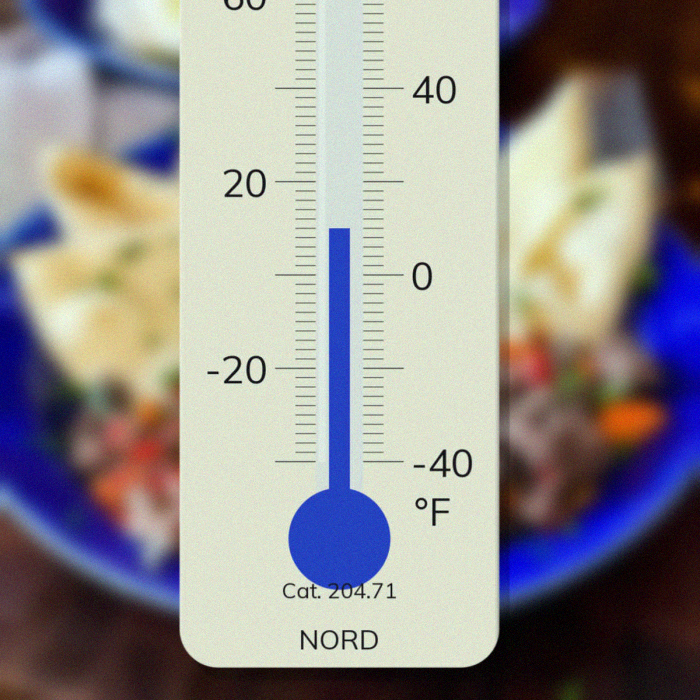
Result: 10 (°F)
